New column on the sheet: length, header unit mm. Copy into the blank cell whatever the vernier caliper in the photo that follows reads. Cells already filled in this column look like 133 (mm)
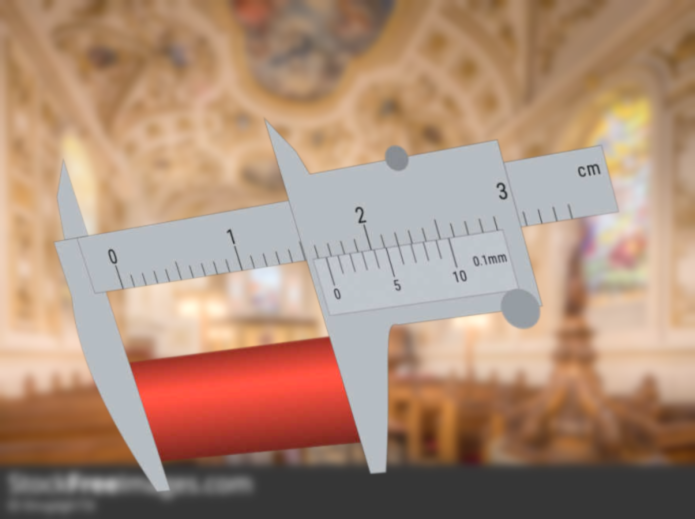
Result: 16.6 (mm)
